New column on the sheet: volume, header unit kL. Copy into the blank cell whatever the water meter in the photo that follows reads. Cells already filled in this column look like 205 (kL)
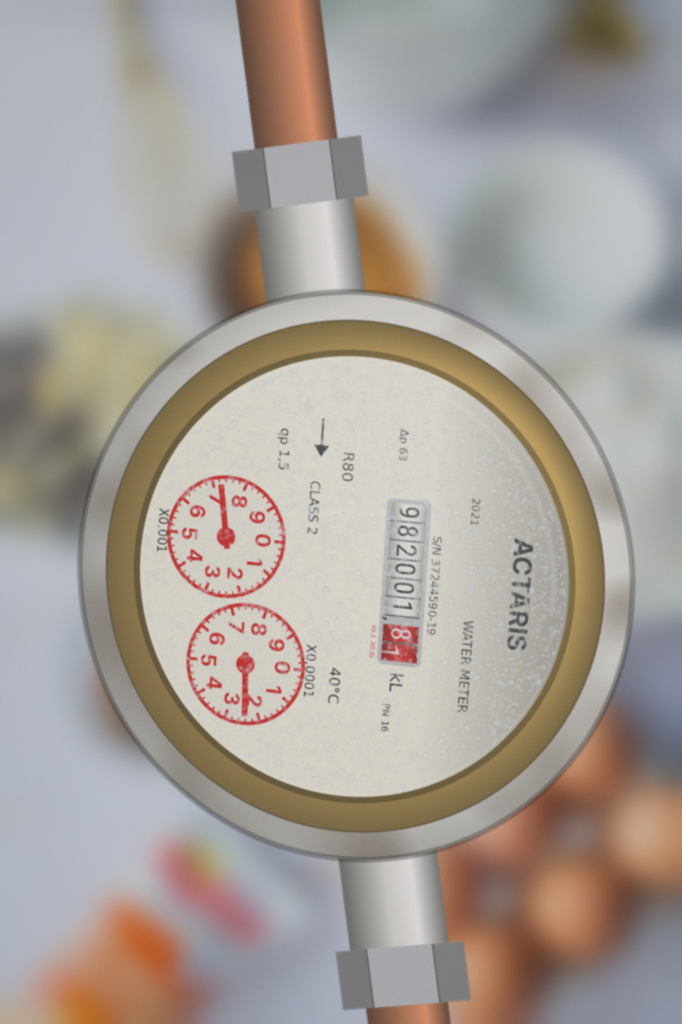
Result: 982001.8072 (kL)
